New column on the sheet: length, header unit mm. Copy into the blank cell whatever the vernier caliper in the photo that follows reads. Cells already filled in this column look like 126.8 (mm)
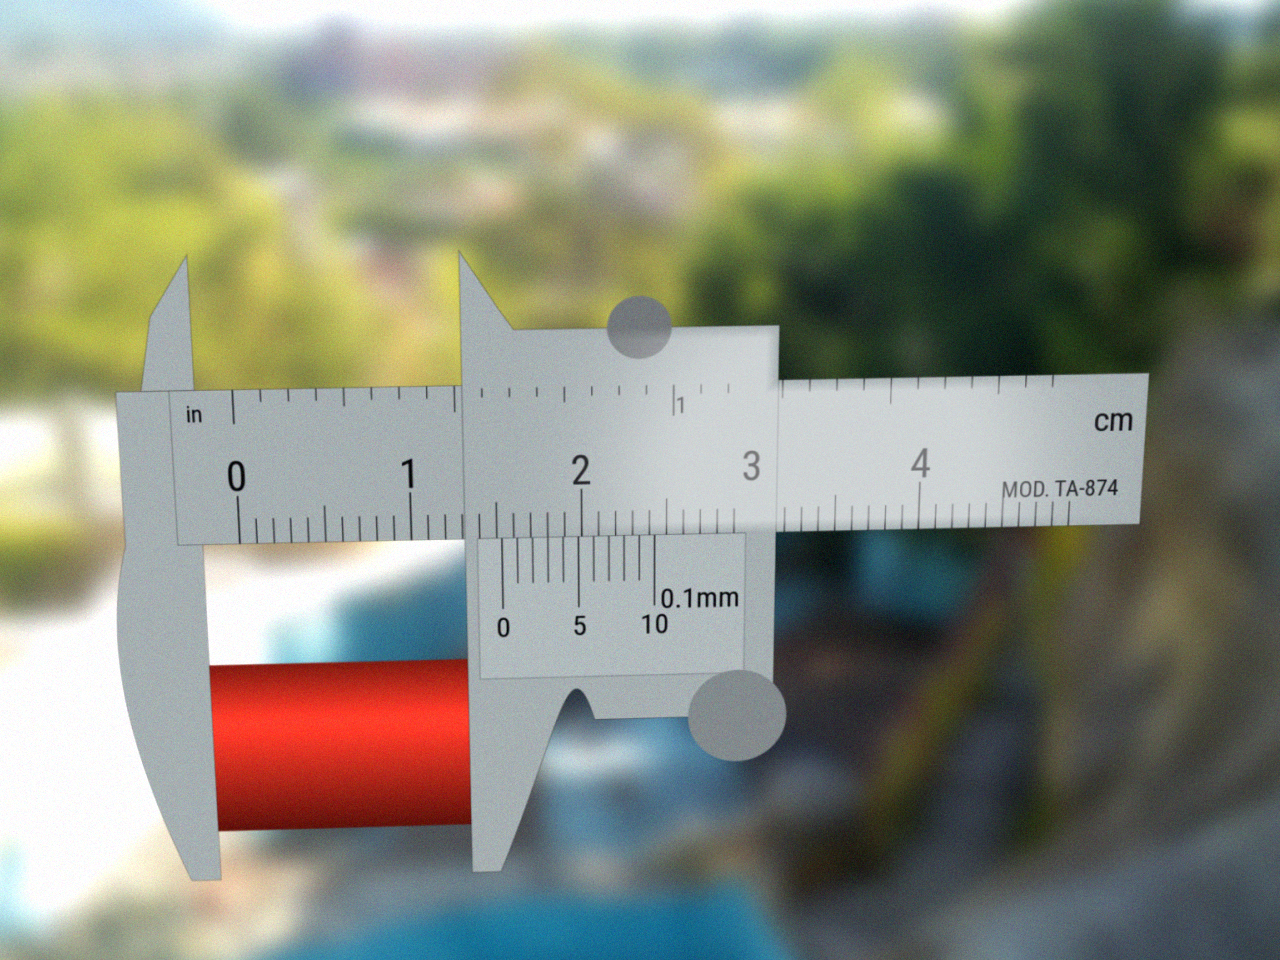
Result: 15.3 (mm)
